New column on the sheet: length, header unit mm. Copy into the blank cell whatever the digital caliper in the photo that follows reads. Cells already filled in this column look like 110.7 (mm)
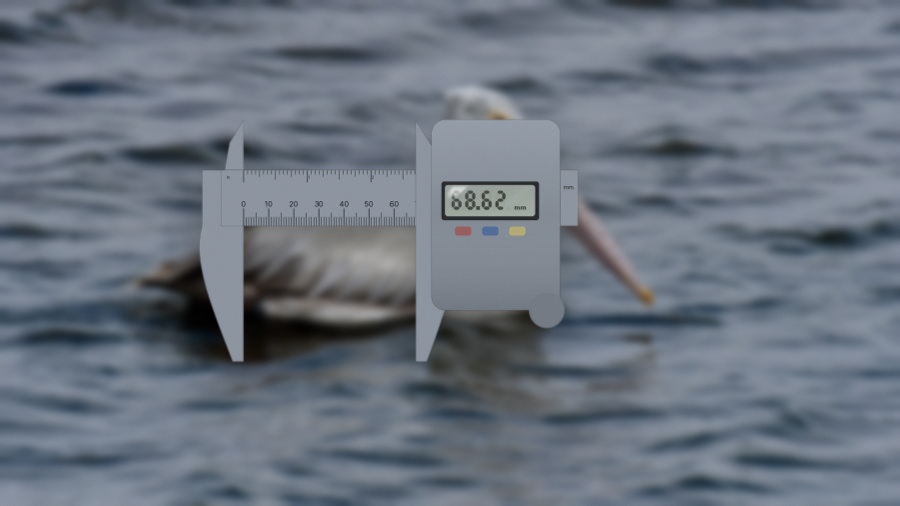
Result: 68.62 (mm)
